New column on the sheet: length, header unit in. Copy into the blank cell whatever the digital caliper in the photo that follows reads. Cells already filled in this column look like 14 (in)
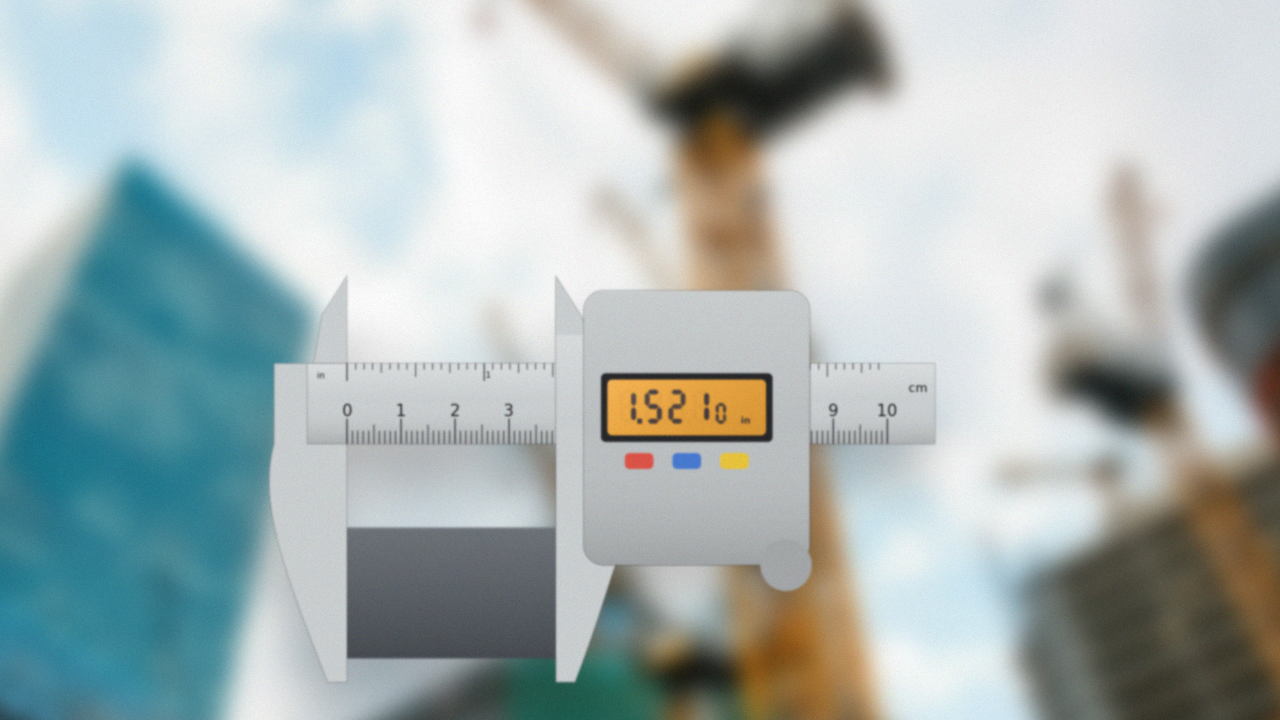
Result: 1.5210 (in)
